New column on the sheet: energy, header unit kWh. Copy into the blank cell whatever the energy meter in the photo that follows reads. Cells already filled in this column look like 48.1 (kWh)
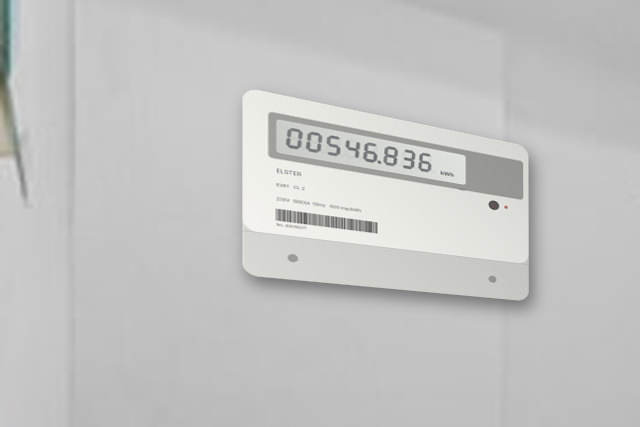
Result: 546.836 (kWh)
